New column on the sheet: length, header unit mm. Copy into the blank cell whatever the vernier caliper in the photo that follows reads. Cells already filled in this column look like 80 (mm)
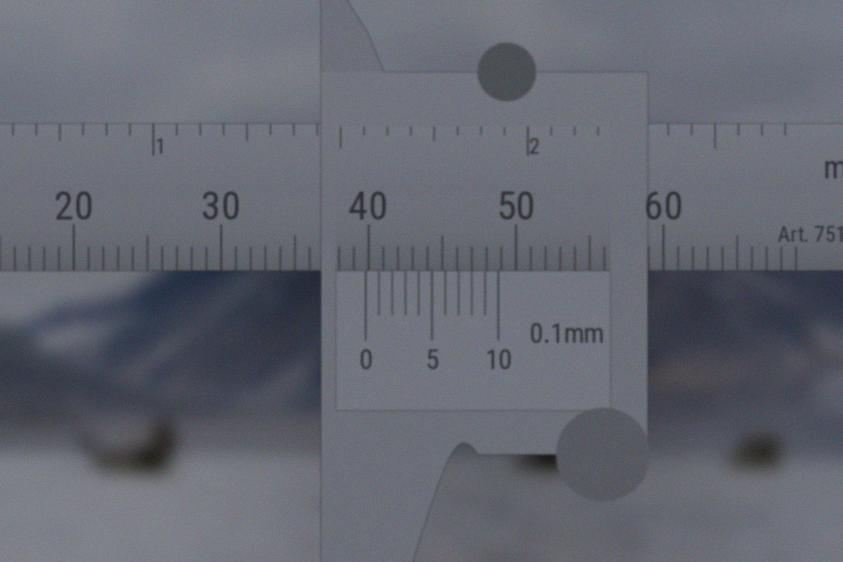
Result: 39.8 (mm)
